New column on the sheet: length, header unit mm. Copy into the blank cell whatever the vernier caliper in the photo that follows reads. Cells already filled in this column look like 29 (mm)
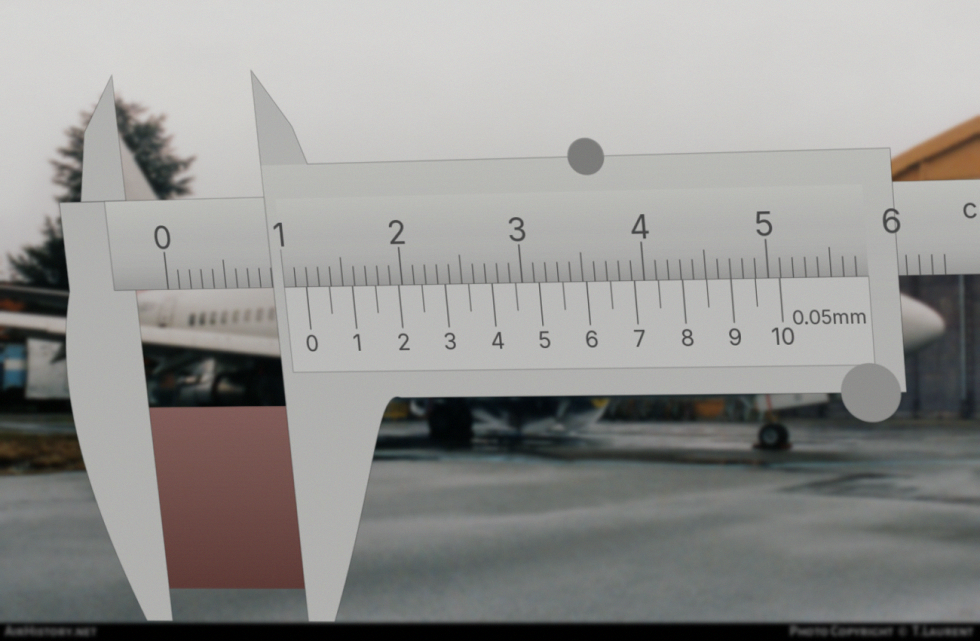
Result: 11.9 (mm)
